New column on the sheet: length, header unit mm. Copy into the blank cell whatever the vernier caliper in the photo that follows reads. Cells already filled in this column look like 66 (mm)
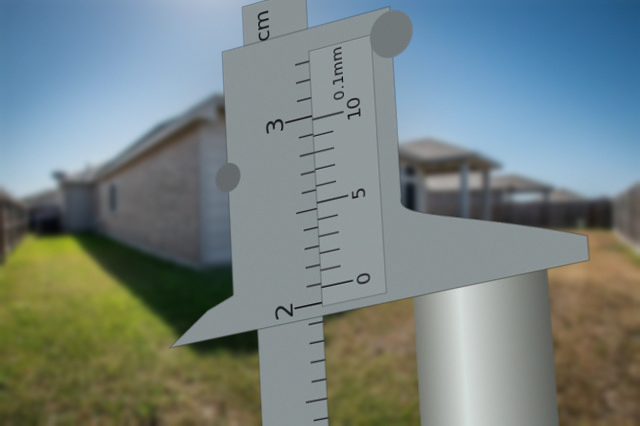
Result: 20.8 (mm)
